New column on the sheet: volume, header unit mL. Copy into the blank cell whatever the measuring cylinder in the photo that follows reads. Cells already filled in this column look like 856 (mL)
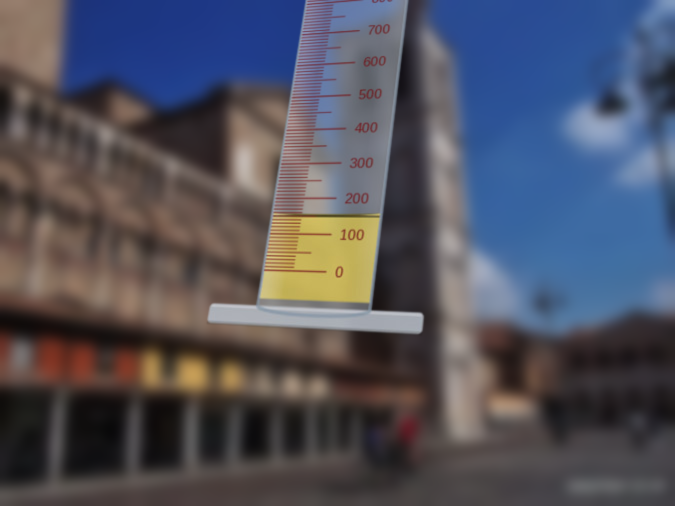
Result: 150 (mL)
